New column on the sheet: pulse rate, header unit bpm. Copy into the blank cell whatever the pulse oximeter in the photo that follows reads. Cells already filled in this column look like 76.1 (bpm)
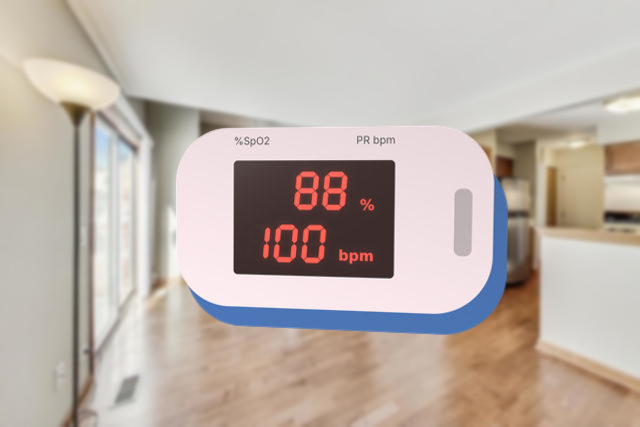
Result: 100 (bpm)
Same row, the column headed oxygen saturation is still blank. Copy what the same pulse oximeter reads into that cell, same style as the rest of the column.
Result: 88 (%)
